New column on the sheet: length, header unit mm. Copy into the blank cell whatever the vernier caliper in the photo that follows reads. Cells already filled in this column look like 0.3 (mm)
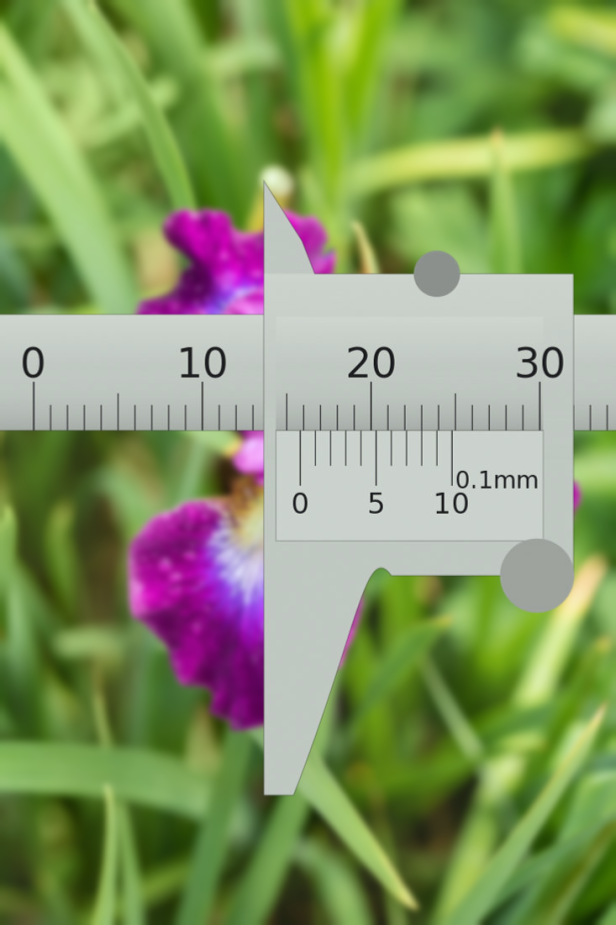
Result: 15.8 (mm)
